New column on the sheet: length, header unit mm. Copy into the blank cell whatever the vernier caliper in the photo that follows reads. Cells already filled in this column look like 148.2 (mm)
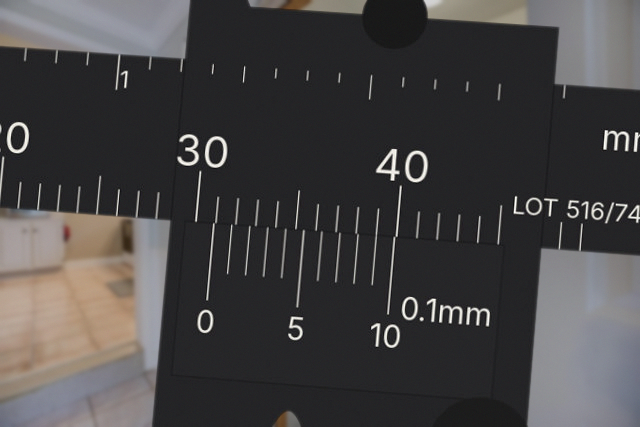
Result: 30.9 (mm)
